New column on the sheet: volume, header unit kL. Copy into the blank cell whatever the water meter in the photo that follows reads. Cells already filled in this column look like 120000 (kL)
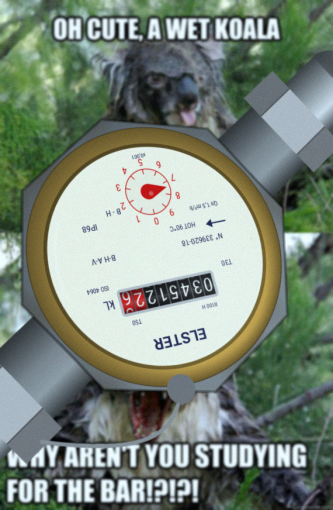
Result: 34512.257 (kL)
